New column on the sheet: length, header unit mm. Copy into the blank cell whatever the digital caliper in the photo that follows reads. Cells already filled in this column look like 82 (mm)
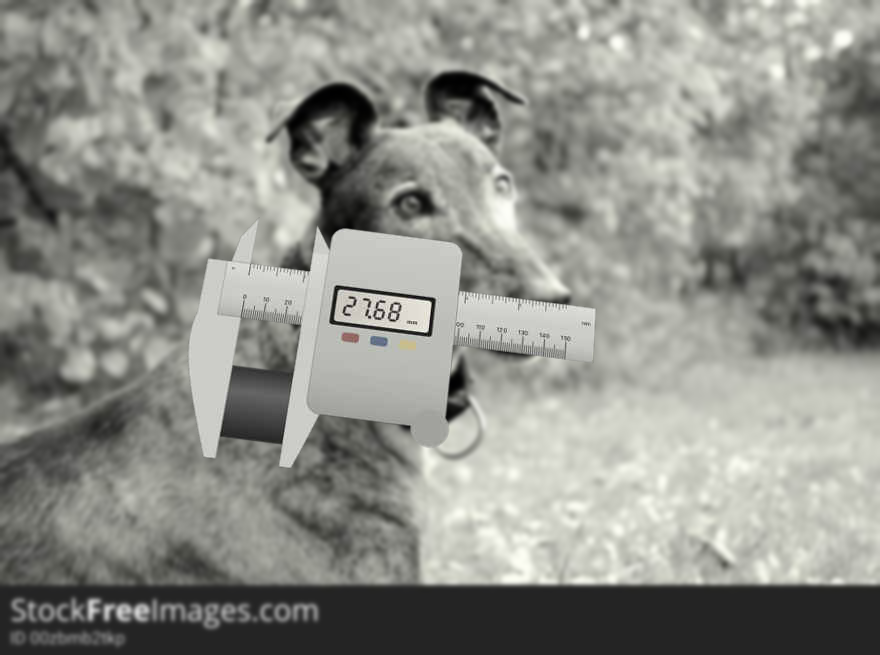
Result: 27.68 (mm)
